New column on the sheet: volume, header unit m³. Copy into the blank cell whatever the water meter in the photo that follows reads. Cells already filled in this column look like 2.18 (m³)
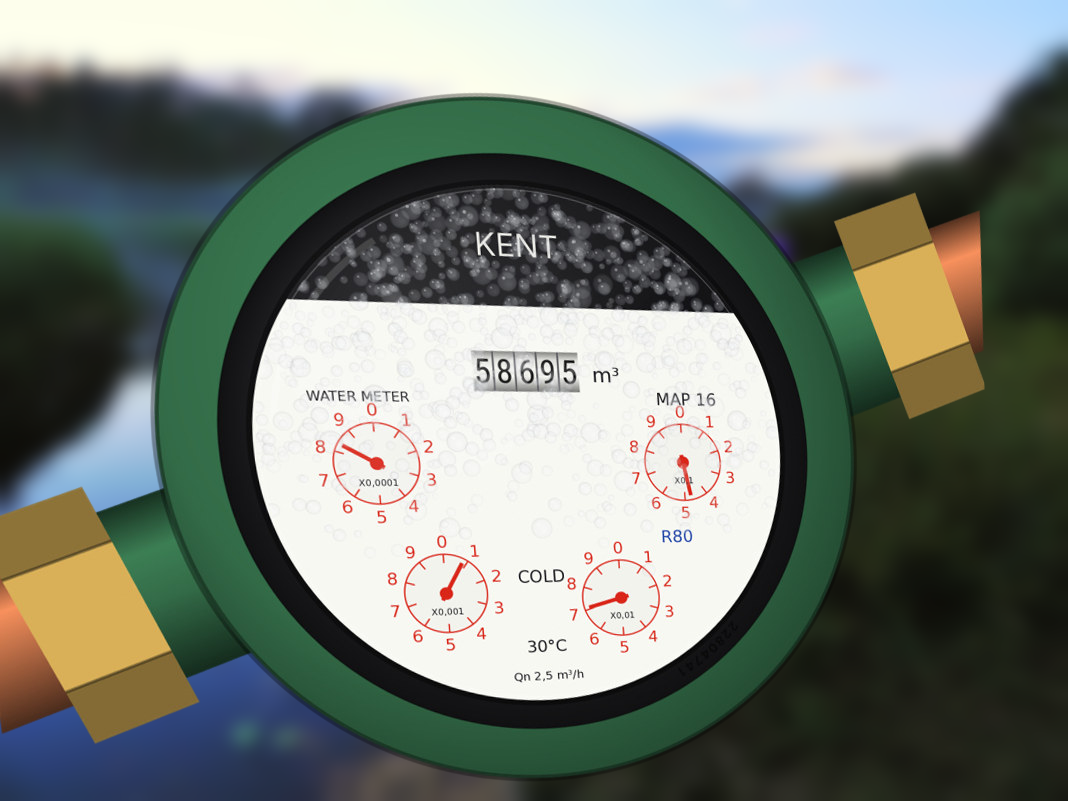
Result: 58695.4708 (m³)
